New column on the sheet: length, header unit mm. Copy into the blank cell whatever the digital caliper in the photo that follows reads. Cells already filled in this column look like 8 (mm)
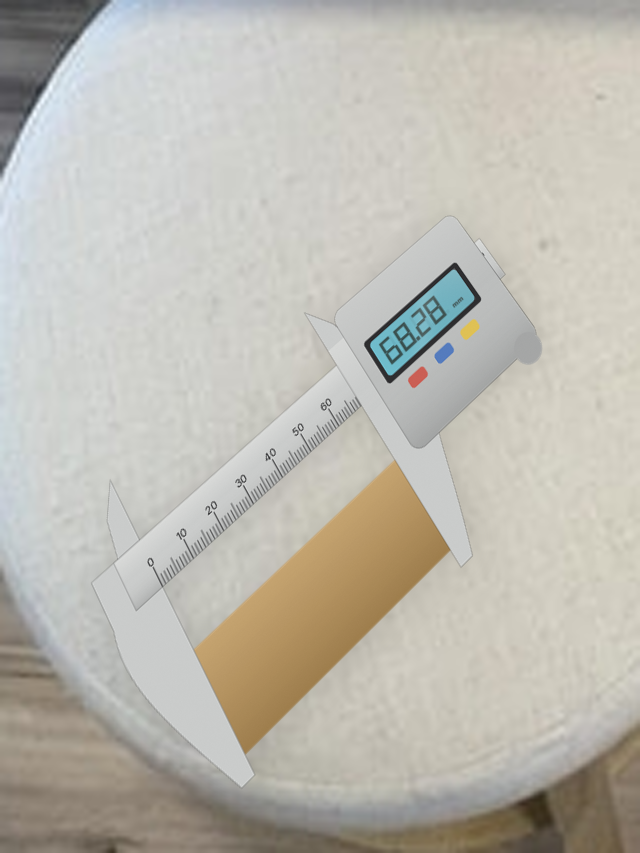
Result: 68.28 (mm)
